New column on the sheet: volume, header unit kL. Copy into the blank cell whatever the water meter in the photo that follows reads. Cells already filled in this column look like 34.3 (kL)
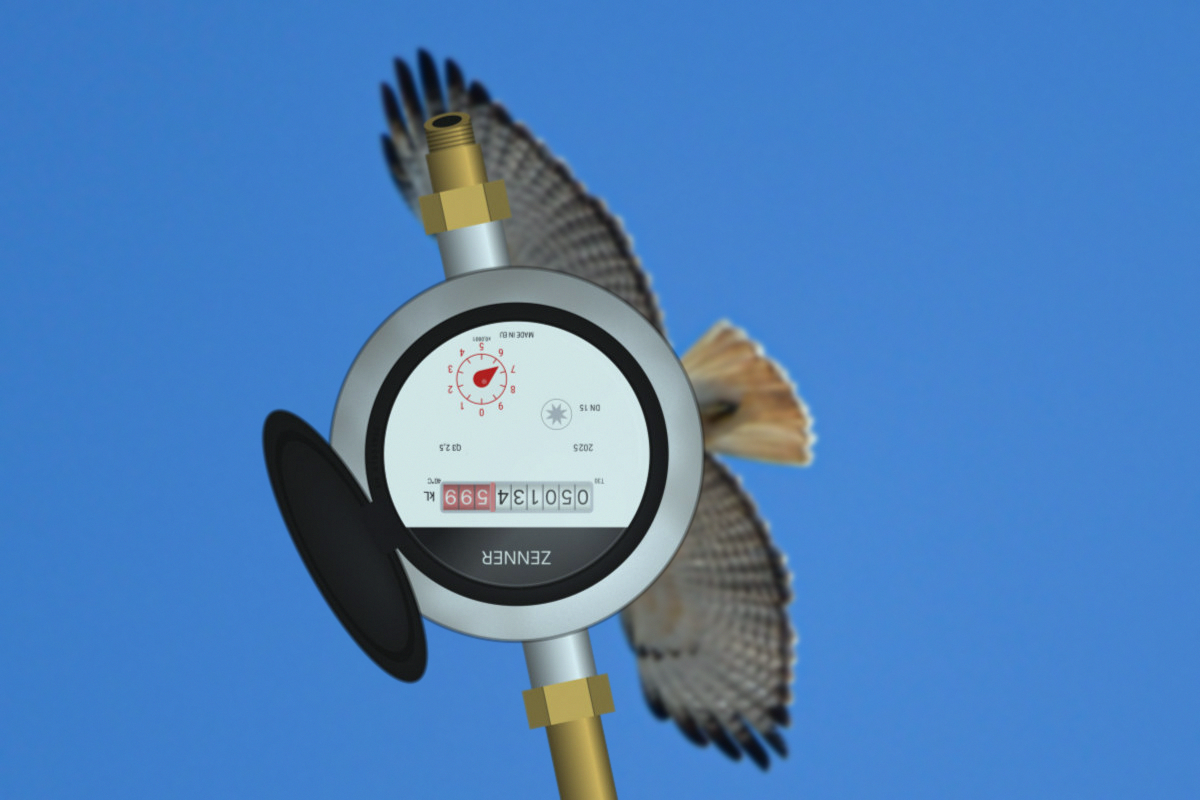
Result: 50134.5996 (kL)
